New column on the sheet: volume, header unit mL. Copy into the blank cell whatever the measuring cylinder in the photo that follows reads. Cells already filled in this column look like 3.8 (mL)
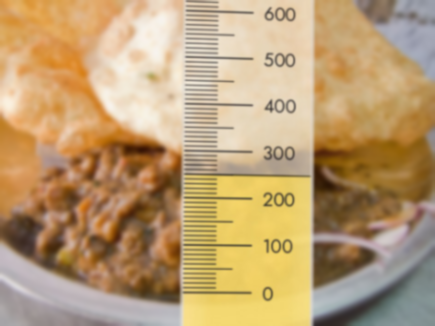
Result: 250 (mL)
